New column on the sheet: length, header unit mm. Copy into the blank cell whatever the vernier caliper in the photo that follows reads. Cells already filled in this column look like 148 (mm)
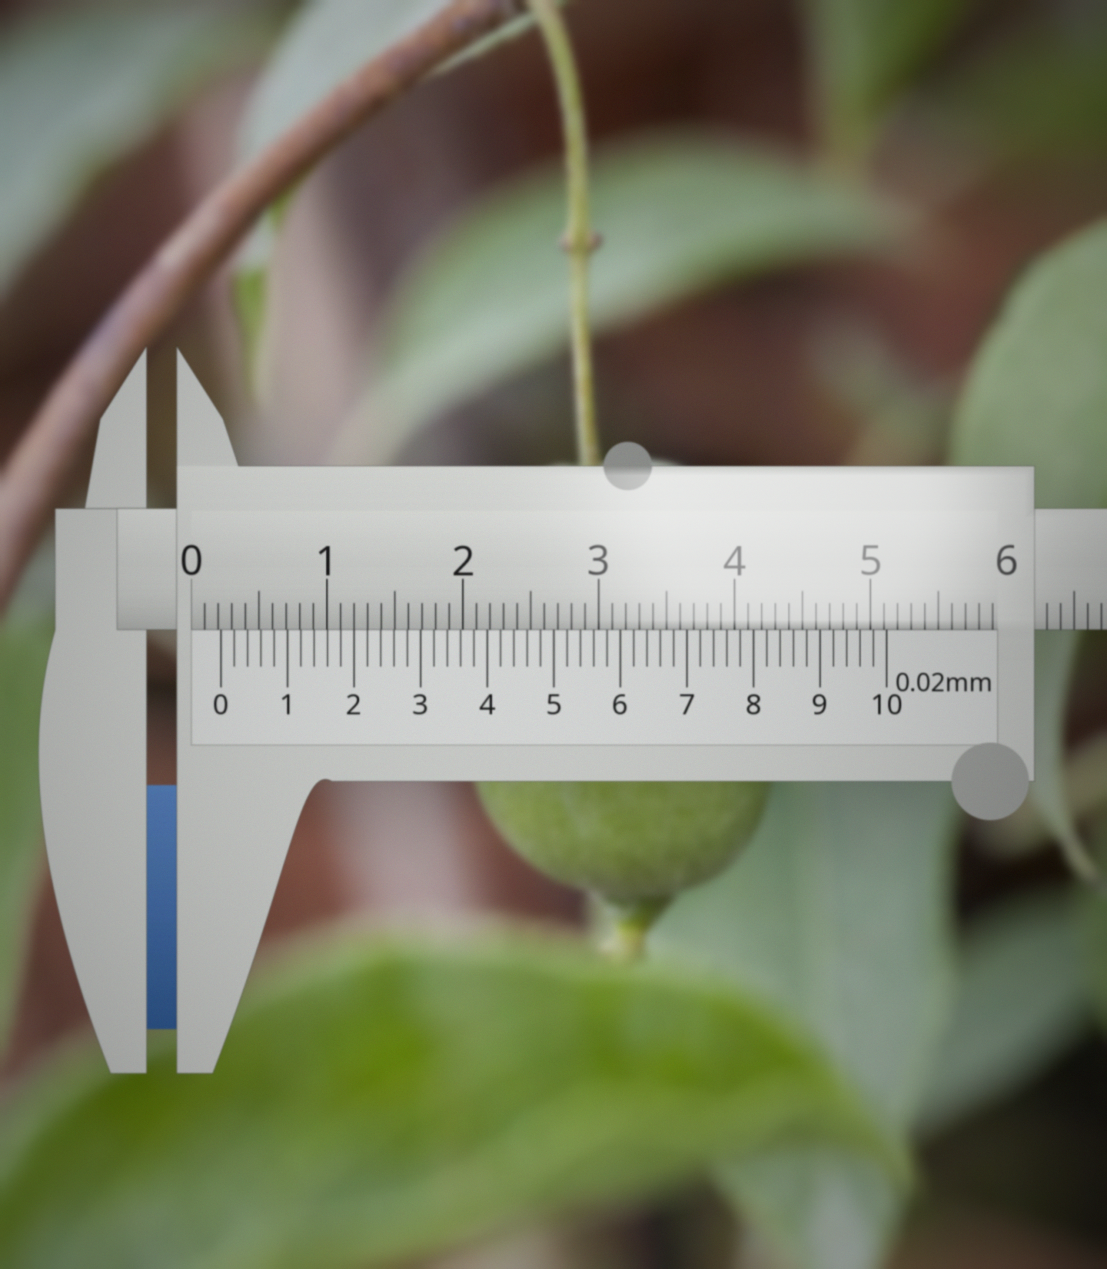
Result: 2.2 (mm)
